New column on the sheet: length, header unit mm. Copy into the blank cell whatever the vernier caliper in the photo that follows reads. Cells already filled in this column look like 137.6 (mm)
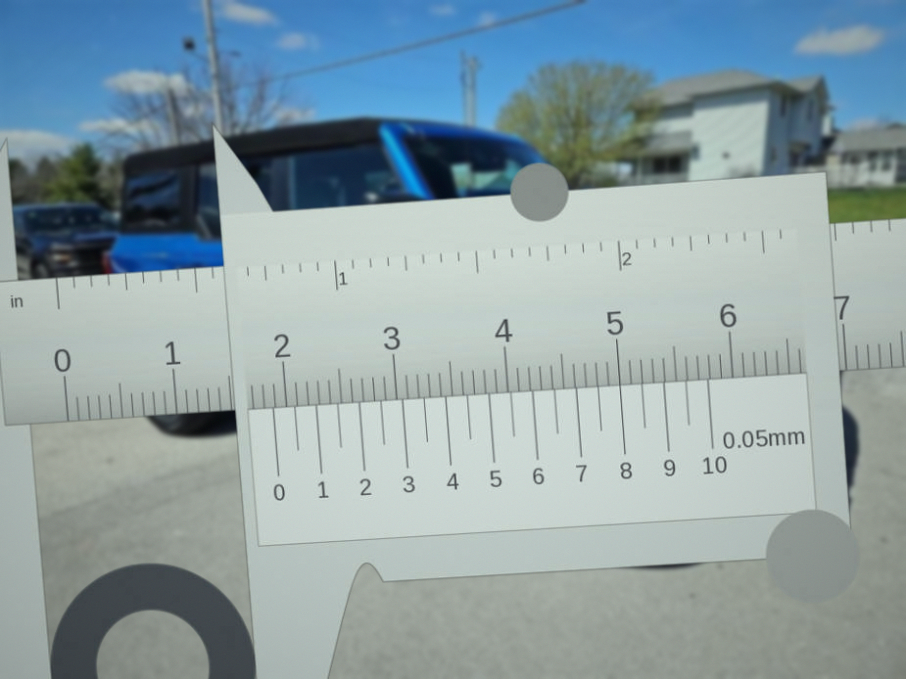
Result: 18.8 (mm)
